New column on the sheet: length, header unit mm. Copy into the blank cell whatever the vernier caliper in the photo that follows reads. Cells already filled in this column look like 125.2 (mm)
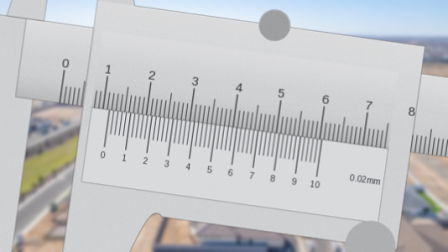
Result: 11.5 (mm)
